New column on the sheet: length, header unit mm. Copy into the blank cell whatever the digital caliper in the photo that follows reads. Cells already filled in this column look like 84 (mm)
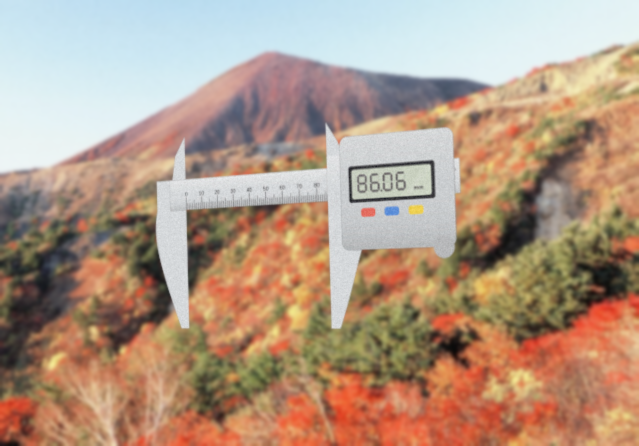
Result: 86.06 (mm)
